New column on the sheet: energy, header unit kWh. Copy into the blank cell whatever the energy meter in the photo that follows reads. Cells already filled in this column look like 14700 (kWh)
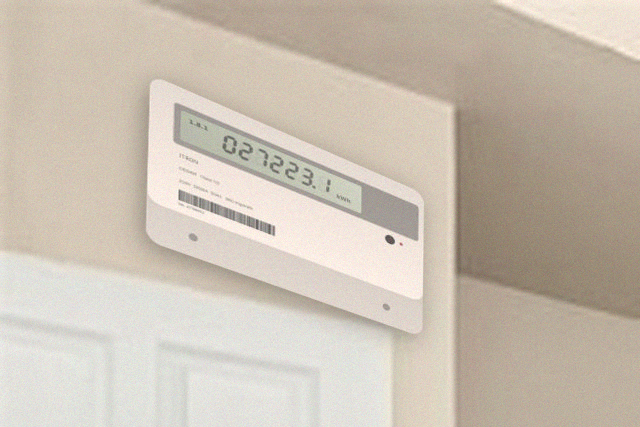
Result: 27223.1 (kWh)
